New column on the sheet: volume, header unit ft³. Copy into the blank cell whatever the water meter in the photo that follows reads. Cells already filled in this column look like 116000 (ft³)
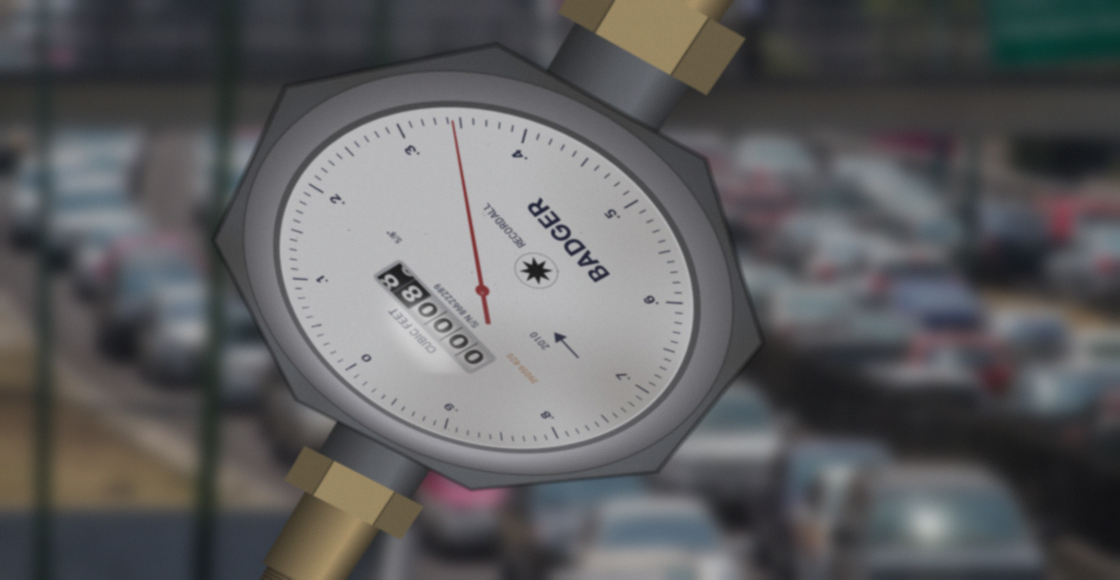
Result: 88.34 (ft³)
